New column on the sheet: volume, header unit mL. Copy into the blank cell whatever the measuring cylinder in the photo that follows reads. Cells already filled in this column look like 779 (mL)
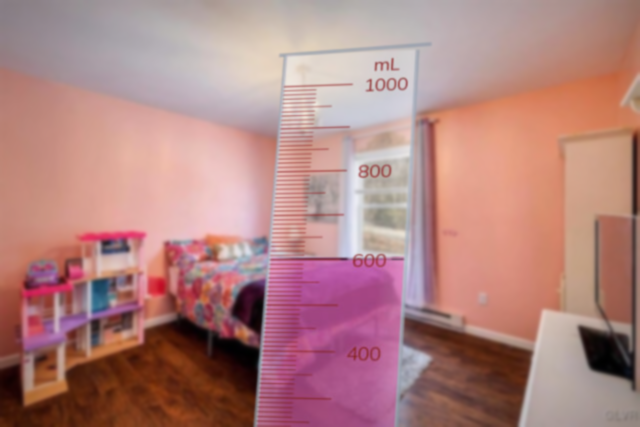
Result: 600 (mL)
